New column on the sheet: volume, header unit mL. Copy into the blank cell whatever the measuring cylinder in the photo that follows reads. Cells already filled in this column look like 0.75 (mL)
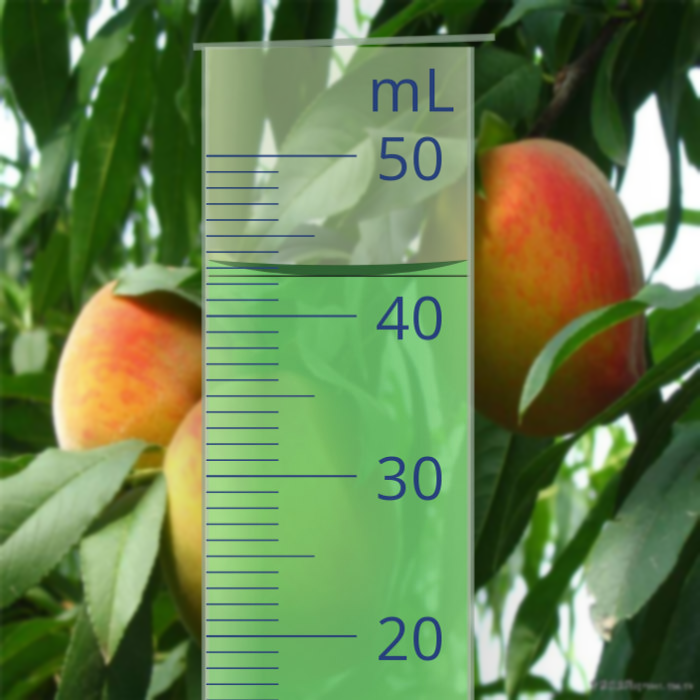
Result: 42.5 (mL)
